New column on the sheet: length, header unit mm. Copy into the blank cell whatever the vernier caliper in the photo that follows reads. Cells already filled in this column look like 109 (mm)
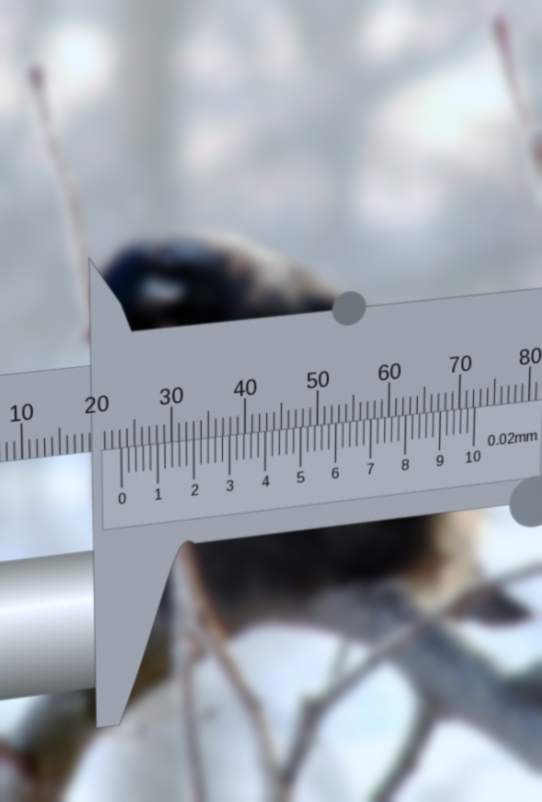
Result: 23.2 (mm)
